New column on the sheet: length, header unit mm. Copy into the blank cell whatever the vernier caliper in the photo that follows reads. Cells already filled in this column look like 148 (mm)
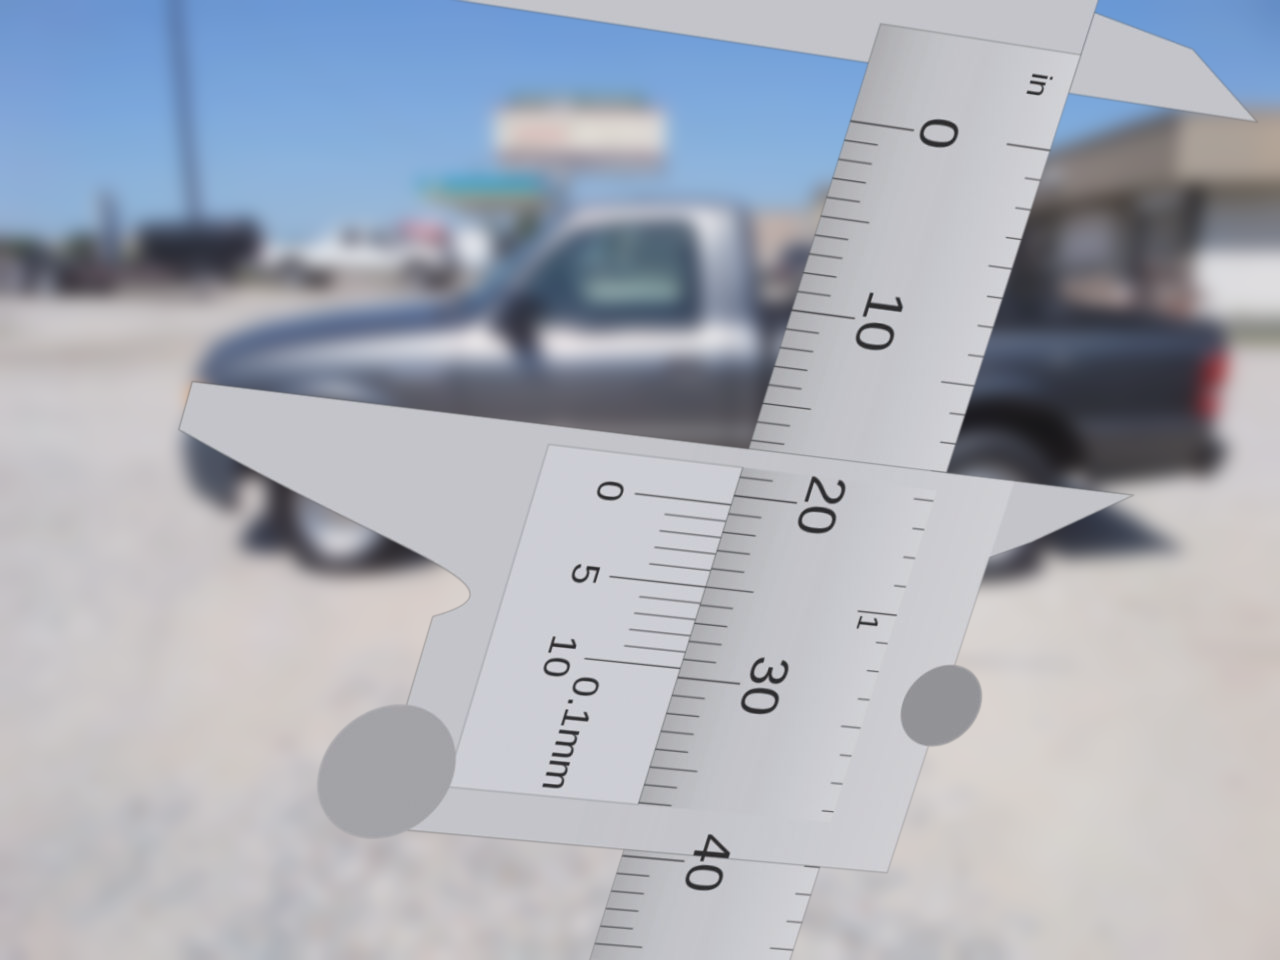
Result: 20.5 (mm)
